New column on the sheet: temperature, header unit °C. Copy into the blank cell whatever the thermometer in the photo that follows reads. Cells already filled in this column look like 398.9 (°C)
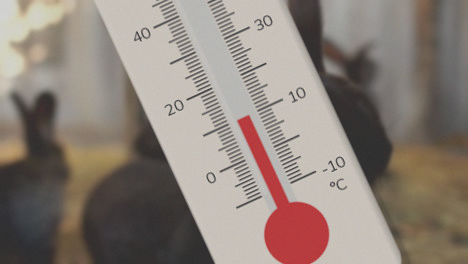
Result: 10 (°C)
